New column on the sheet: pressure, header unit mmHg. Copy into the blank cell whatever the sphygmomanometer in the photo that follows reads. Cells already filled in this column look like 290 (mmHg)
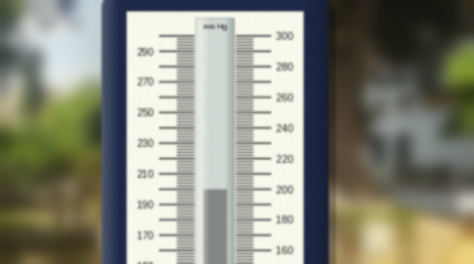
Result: 200 (mmHg)
